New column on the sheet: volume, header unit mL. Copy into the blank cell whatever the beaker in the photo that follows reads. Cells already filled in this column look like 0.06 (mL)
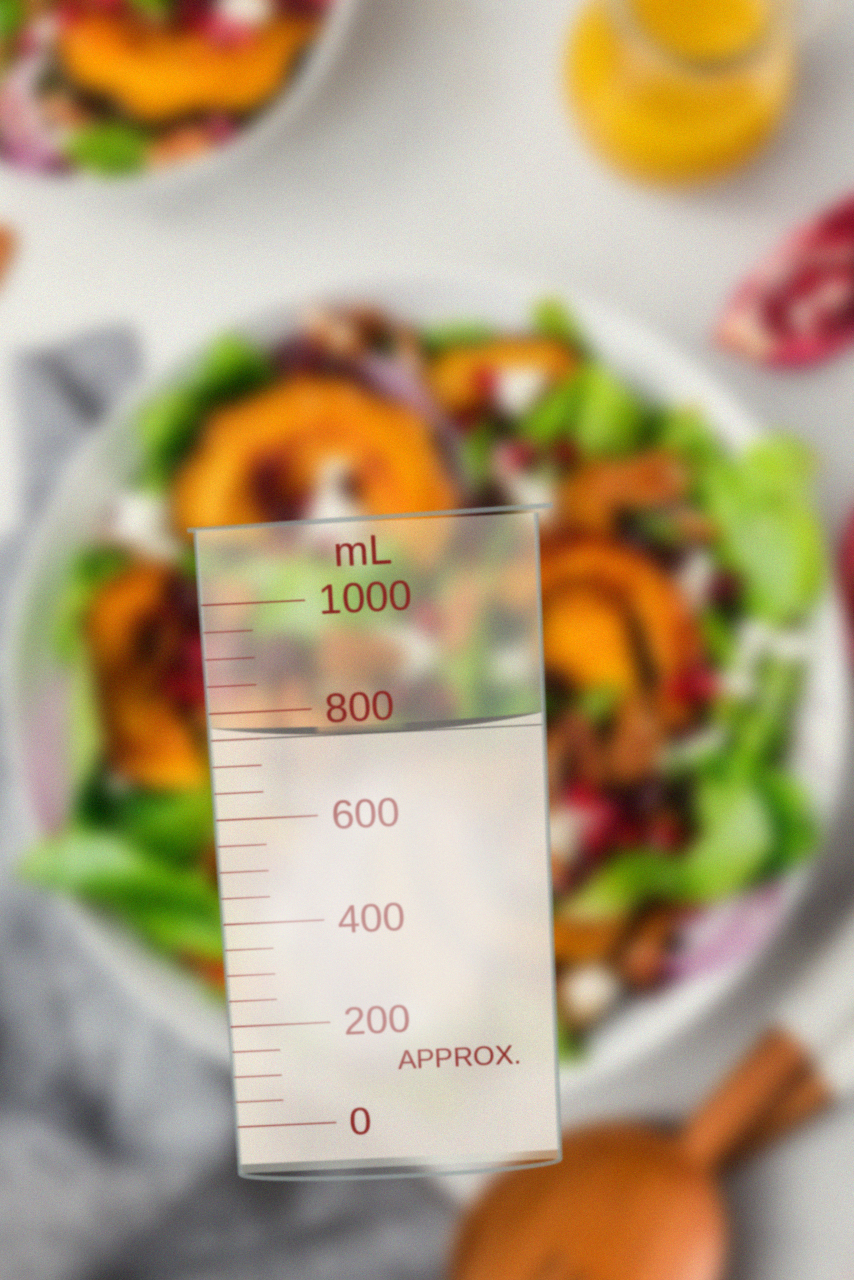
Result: 750 (mL)
